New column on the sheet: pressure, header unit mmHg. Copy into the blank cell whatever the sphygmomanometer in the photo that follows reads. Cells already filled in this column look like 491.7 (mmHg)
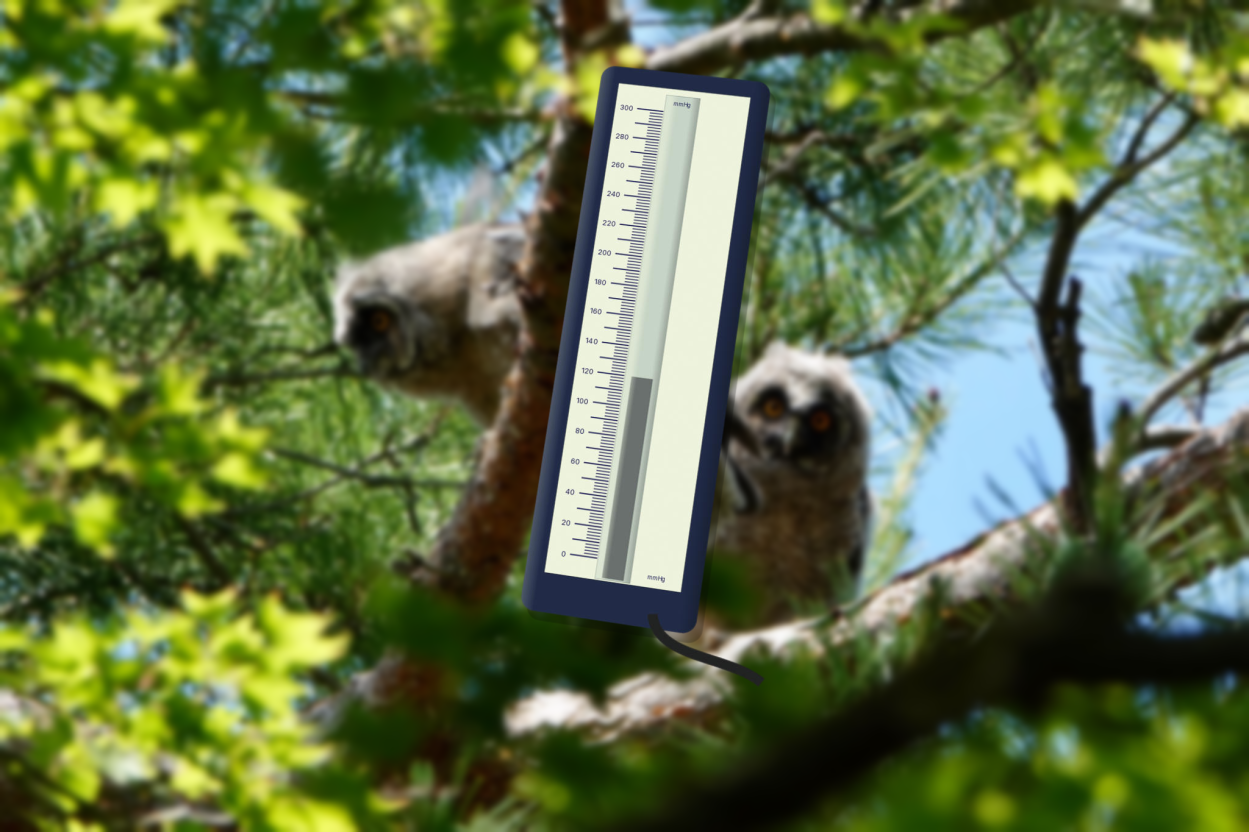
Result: 120 (mmHg)
